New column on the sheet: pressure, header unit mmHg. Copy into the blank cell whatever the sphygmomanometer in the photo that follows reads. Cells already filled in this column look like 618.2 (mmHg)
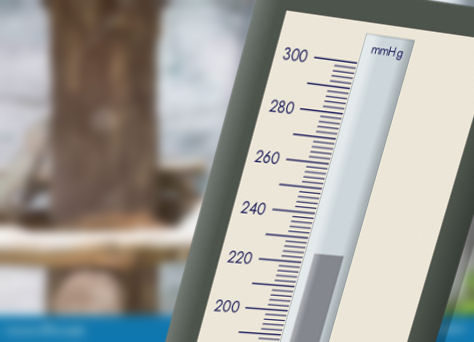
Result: 224 (mmHg)
